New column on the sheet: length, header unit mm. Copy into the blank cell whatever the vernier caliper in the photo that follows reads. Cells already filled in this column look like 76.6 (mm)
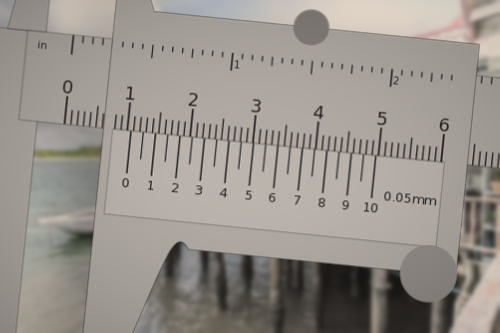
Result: 10.6 (mm)
